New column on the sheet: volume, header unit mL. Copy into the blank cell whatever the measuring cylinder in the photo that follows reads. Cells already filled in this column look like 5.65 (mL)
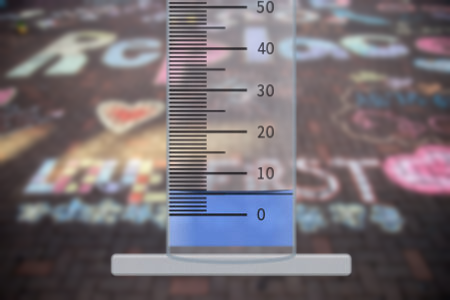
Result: 5 (mL)
